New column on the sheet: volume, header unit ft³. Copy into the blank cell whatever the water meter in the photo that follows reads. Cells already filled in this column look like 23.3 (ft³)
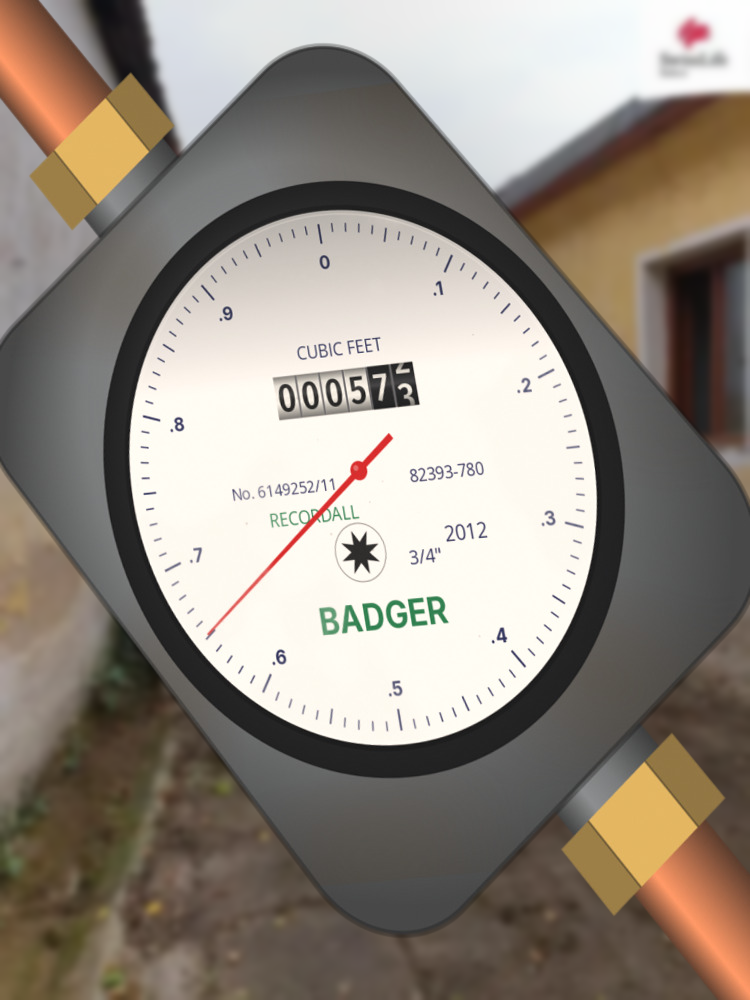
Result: 572.65 (ft³)
